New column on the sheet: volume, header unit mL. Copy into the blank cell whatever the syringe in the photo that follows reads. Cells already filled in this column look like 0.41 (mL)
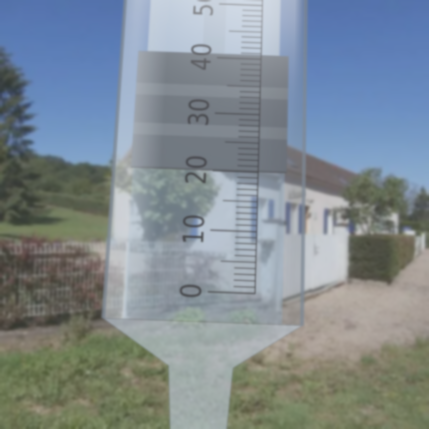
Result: 20 (mL)
